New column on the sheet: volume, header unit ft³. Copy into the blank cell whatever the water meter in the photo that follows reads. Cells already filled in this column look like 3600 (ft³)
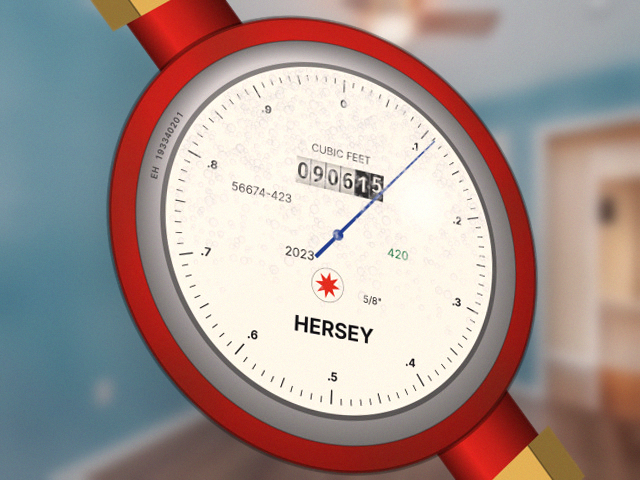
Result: 90615.11 (ft³)
